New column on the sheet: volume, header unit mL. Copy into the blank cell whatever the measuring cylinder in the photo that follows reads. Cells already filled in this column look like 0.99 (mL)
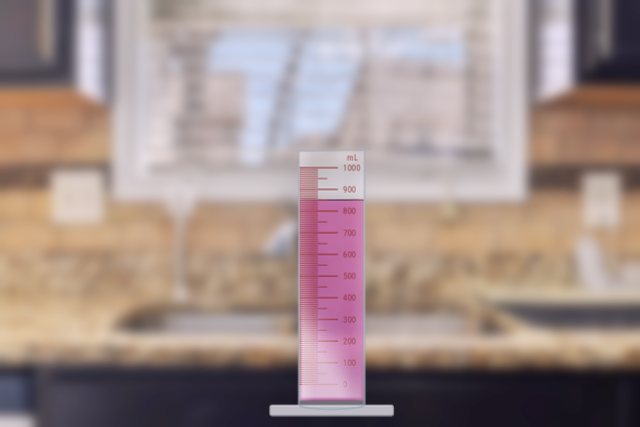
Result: 850 (mL)
